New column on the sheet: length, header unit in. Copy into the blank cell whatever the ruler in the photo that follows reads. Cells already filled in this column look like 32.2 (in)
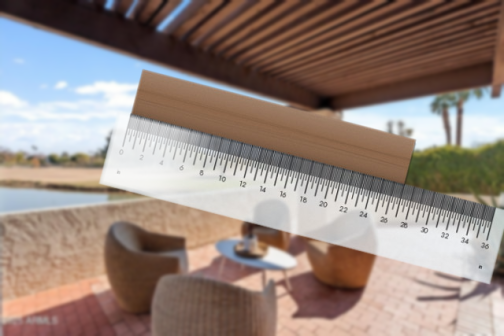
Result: 27 (in)
